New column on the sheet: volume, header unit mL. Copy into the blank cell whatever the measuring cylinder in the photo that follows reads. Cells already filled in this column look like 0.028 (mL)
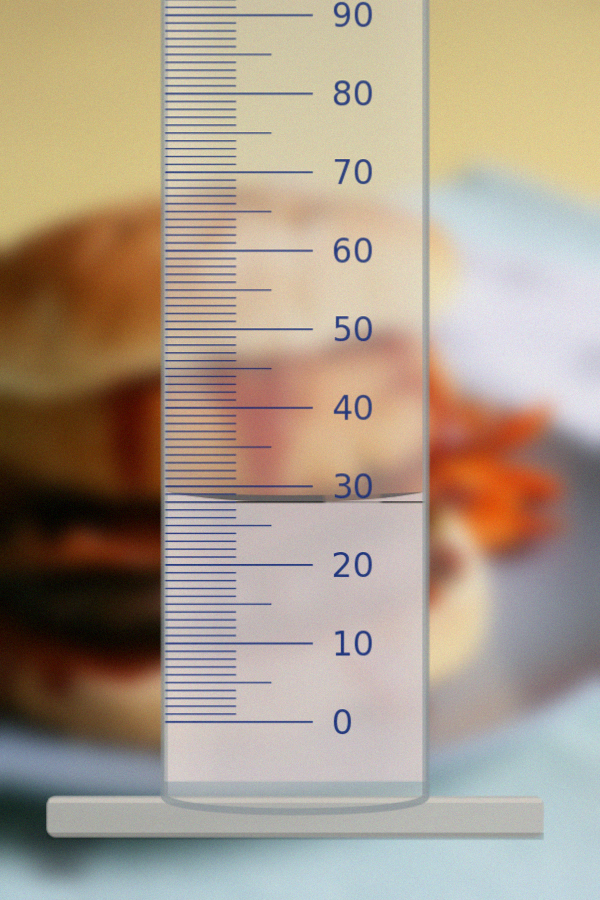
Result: 28 (mL)
